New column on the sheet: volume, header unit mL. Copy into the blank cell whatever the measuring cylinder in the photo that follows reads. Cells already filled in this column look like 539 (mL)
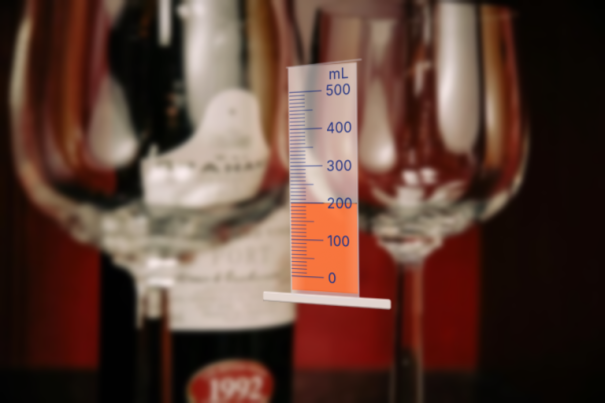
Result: 200 (mL)
